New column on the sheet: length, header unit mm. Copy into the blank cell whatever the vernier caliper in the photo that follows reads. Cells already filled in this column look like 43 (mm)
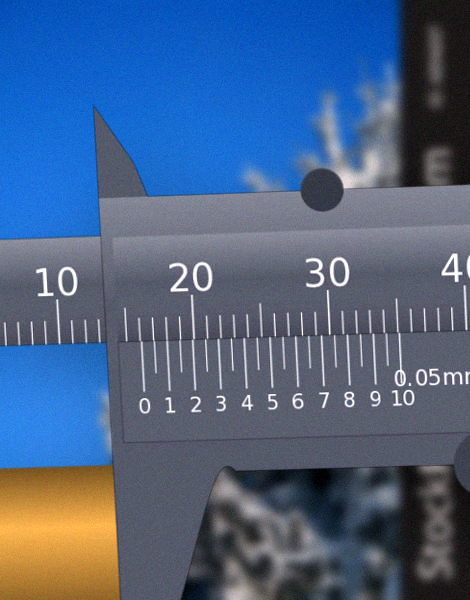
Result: 16.1 (mm)
